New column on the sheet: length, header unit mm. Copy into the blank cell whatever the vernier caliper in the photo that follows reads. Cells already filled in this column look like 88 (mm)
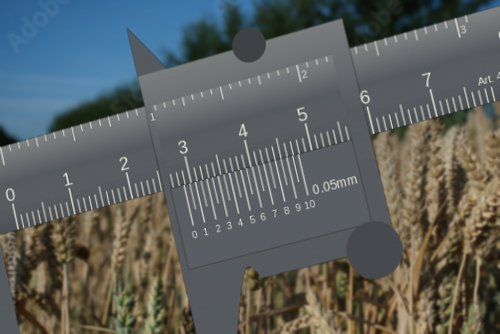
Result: 28.8 (mm)
